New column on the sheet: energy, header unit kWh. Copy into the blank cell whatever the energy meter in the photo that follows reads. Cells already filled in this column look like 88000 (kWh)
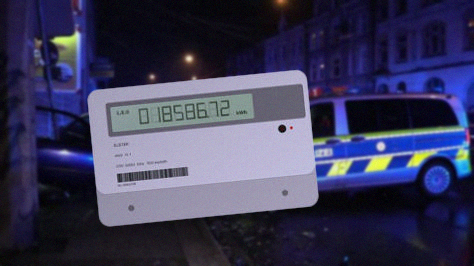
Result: 18586.72 (kWh)
